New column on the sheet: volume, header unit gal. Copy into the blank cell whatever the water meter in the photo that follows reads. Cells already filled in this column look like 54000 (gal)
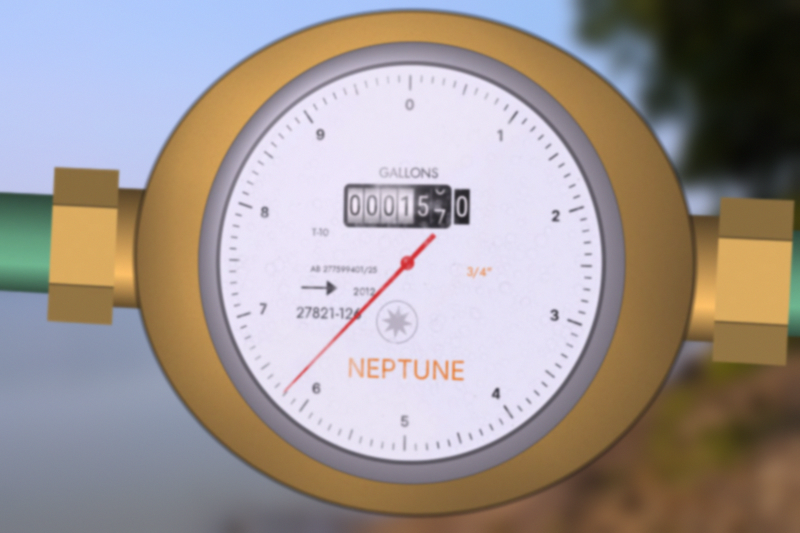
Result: 1566.2 (gal)
